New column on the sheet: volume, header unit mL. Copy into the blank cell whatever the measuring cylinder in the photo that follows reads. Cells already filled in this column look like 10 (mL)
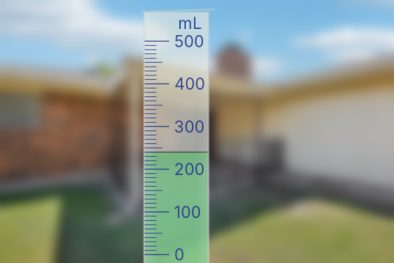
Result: 240 (mL)
